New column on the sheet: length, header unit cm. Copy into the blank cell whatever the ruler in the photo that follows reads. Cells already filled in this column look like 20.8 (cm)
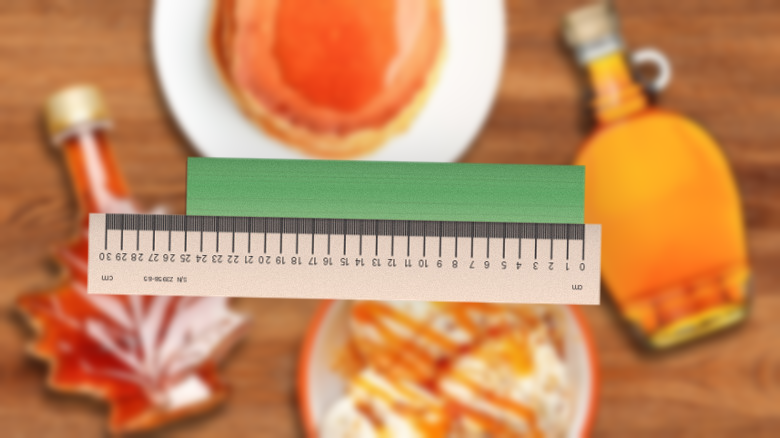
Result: 25 (cm)
